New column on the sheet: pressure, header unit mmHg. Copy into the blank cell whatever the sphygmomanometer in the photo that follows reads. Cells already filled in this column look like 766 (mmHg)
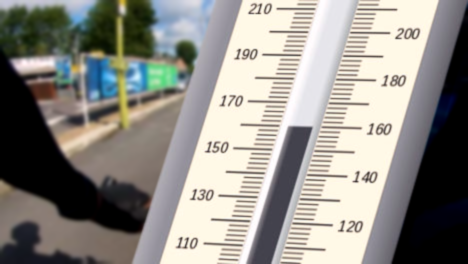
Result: 160 (mmHg)
